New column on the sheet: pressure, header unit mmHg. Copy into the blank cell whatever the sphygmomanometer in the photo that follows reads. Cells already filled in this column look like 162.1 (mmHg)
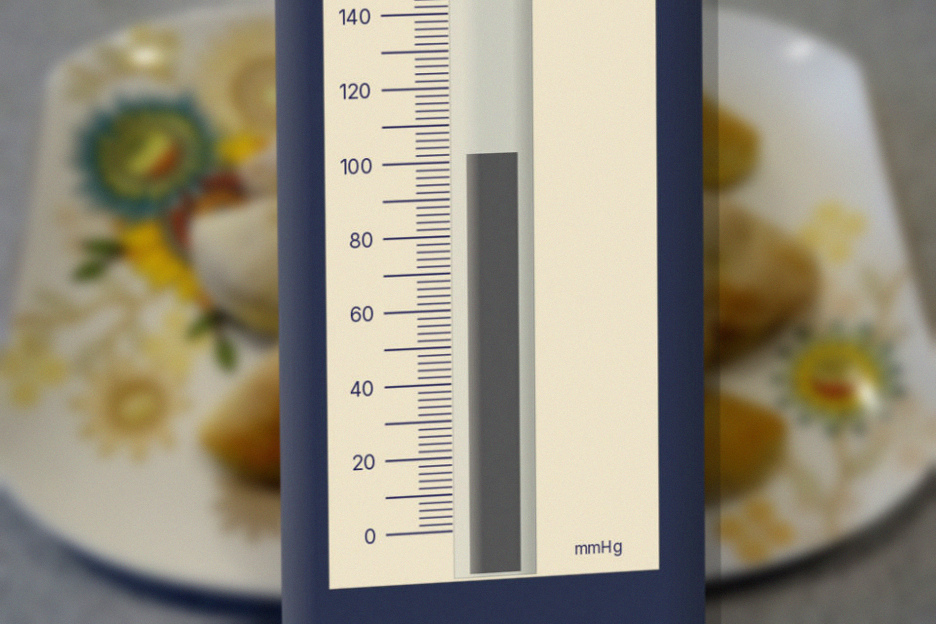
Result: 102 (mmHg)
